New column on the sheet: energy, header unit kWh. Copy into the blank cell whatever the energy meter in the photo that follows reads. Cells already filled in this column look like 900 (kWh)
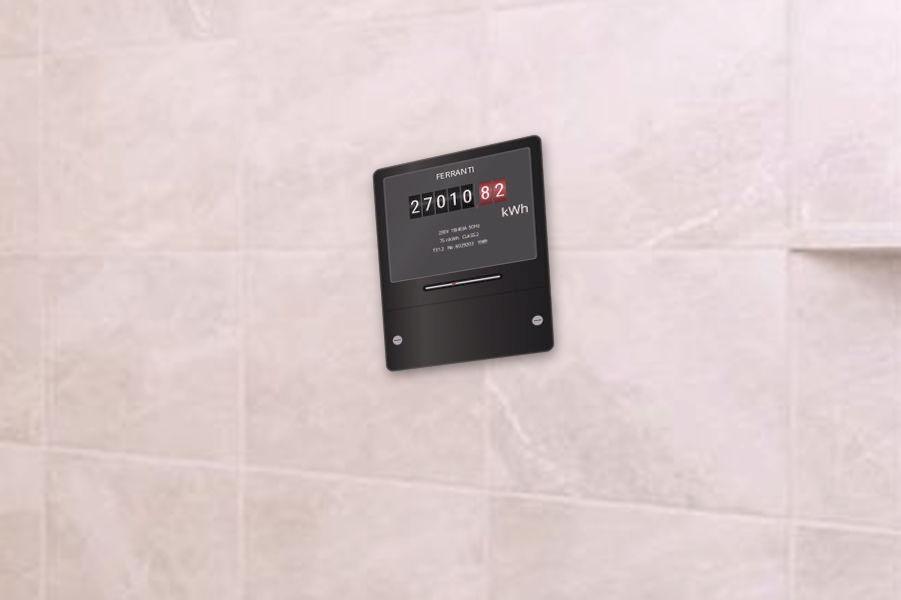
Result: 27010.82 (kWh)
